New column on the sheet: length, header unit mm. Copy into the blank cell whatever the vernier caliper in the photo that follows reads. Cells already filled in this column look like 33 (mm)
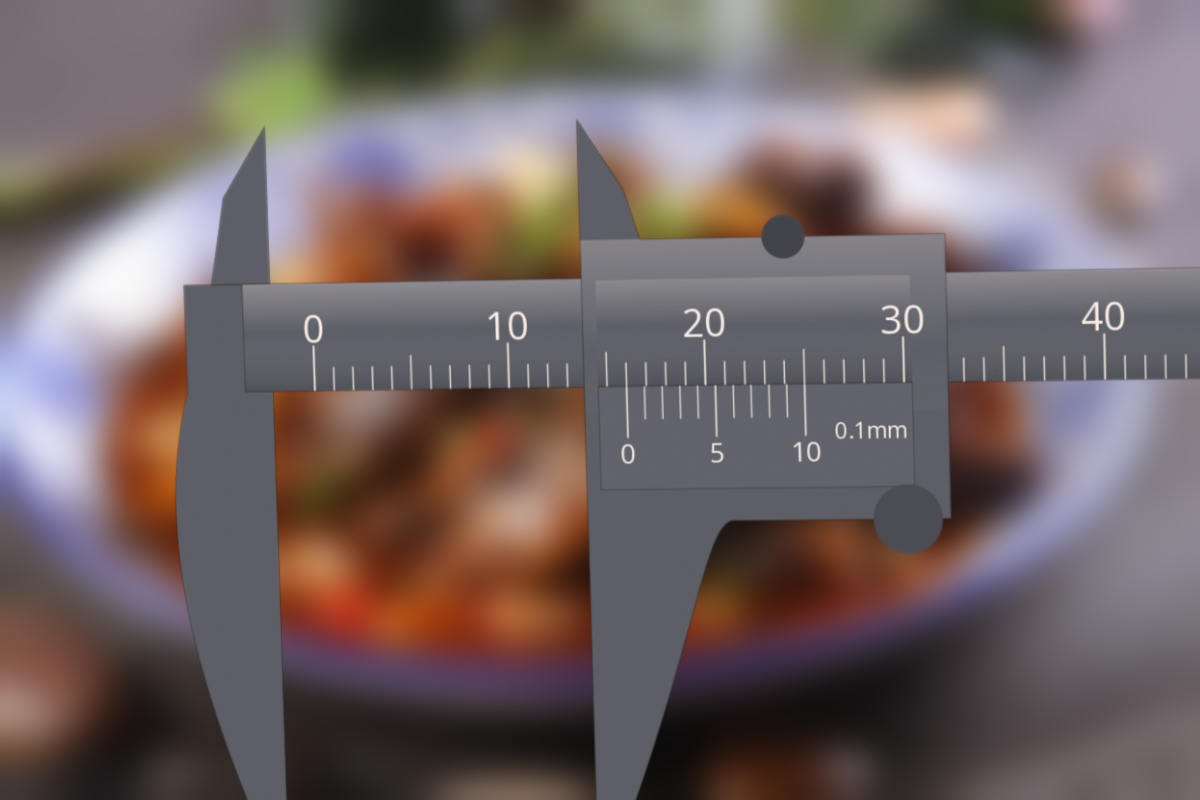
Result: 16.0 (mm)
